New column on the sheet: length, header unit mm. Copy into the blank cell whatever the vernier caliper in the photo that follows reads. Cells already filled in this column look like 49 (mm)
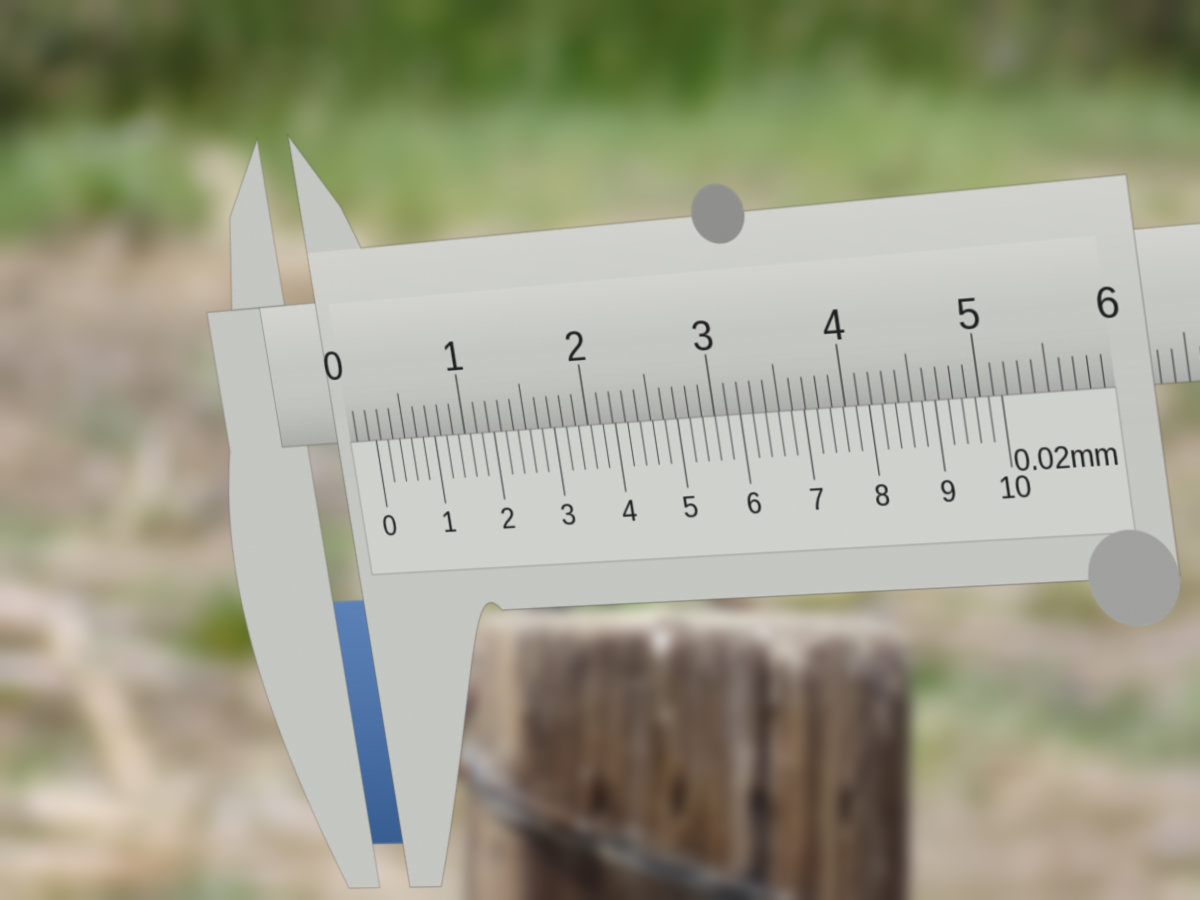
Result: 2.6 (mm)
